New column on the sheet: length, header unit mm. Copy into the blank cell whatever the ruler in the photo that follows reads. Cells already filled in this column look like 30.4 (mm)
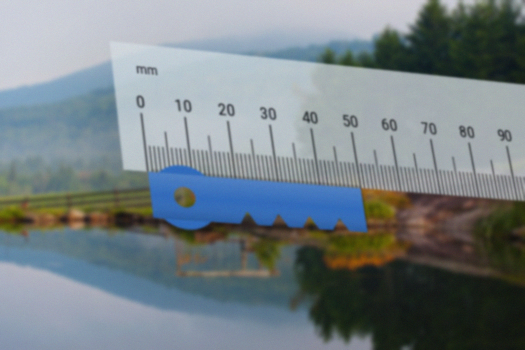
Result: 50 (mm)
